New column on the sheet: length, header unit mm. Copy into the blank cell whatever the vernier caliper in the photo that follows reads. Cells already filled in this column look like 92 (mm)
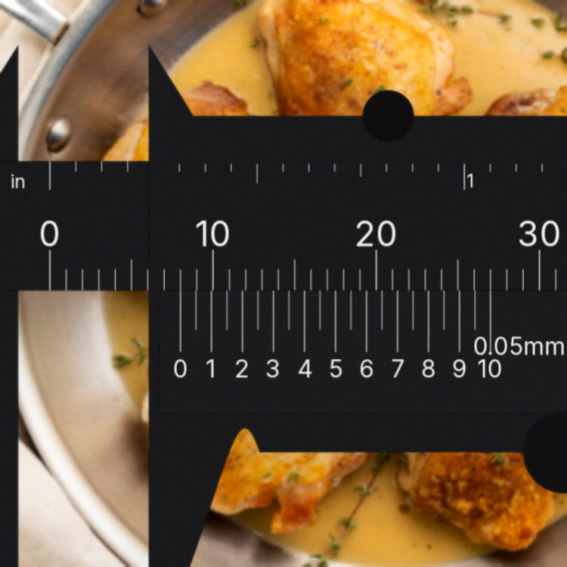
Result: 8.0 (mm)
